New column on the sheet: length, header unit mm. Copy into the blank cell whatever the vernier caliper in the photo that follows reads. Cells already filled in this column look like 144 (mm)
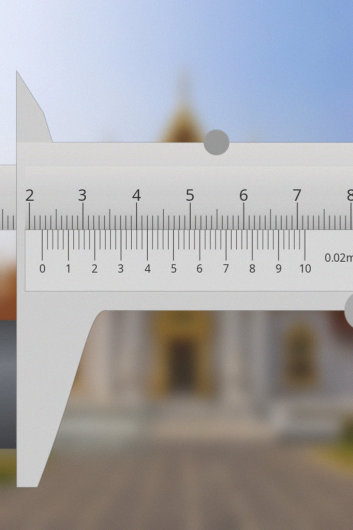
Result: 22.4 (mm)
